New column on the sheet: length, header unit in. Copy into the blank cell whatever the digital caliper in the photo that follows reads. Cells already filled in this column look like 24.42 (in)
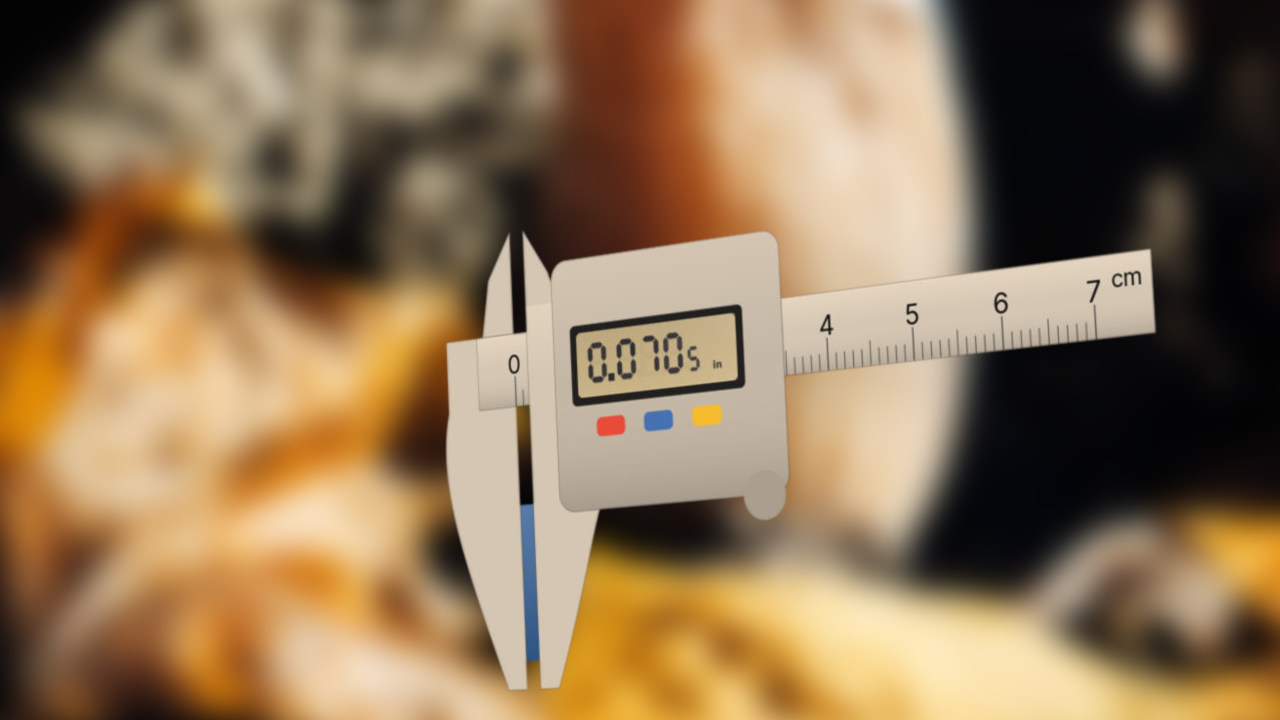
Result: 0.0705 (in)
